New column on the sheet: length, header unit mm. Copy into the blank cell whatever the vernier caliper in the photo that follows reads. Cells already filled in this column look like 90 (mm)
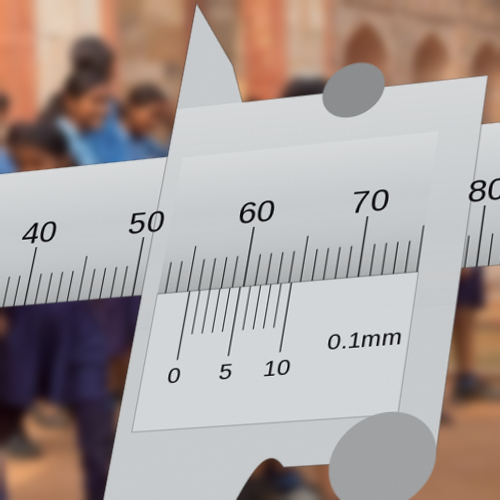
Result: 55.2 (mm)
